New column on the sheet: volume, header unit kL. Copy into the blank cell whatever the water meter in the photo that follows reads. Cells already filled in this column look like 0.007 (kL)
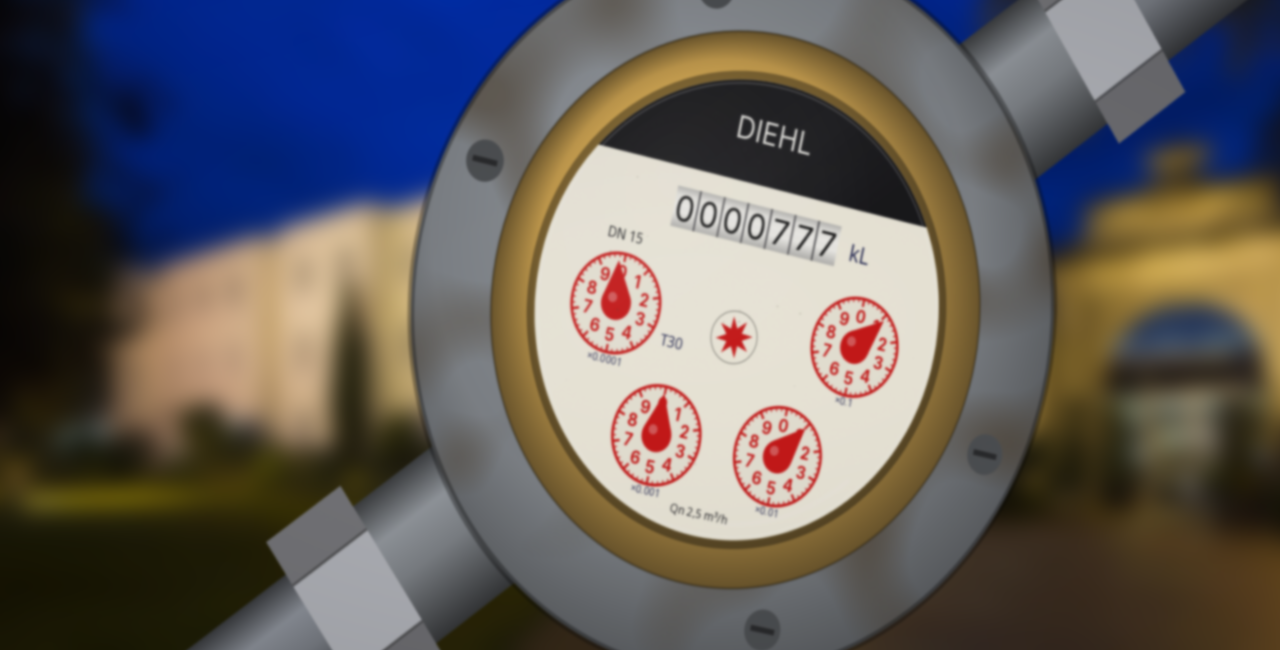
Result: 777.1099 (kL)
